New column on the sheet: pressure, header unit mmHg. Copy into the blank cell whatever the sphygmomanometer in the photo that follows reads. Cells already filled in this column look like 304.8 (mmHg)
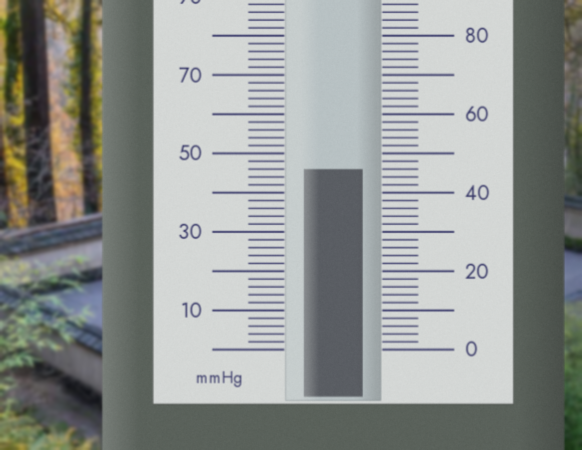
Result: 46 (mmHg)
